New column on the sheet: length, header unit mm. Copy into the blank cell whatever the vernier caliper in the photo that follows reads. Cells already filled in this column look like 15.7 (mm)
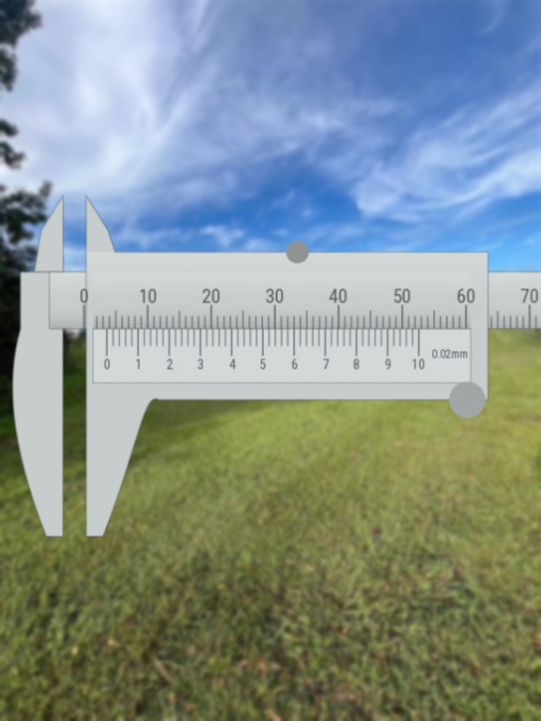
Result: 3.6 (mm)
